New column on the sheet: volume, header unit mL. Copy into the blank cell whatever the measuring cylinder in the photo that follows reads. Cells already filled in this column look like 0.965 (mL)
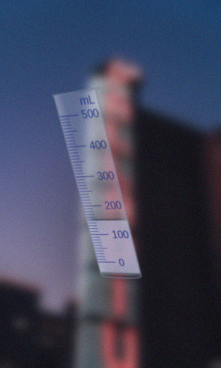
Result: 150 (mL)
